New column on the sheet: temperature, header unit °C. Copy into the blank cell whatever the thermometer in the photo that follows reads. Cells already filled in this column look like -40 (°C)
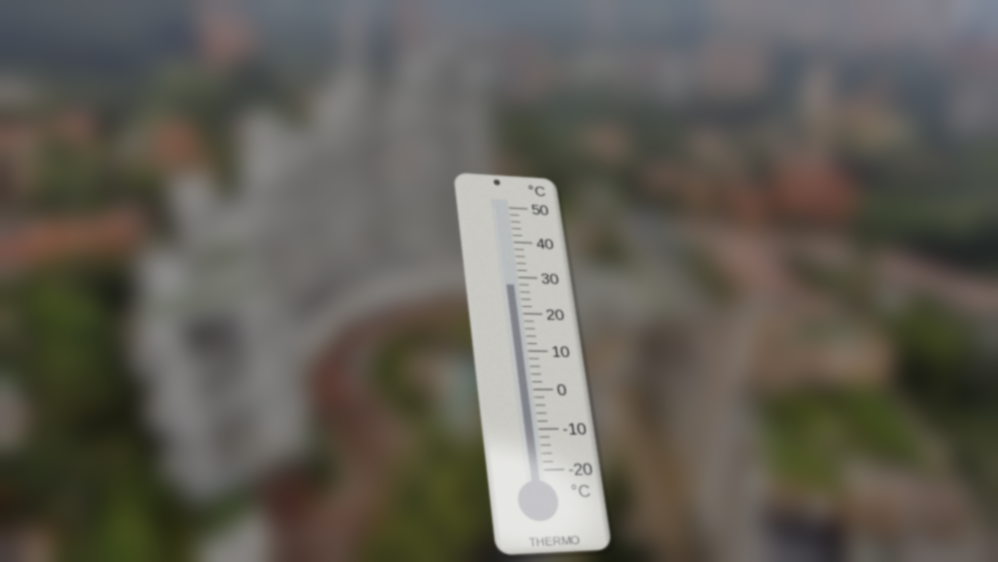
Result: 28 (°C)
